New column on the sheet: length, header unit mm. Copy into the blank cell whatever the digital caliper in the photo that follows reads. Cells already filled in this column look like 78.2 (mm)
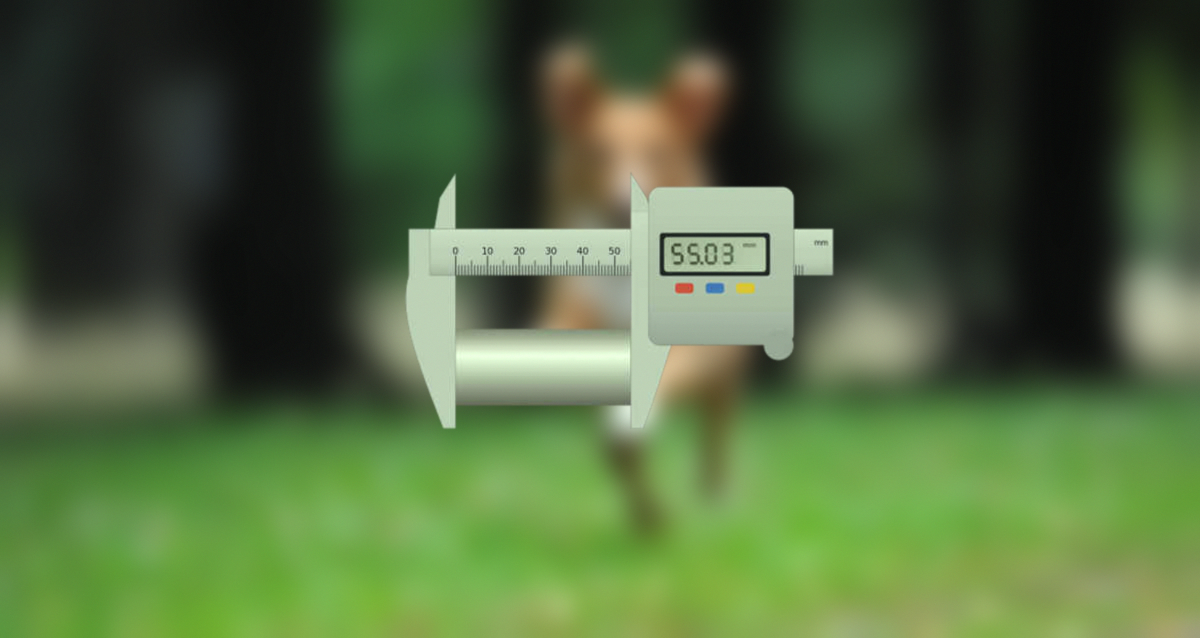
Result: 55.03 (mm)
